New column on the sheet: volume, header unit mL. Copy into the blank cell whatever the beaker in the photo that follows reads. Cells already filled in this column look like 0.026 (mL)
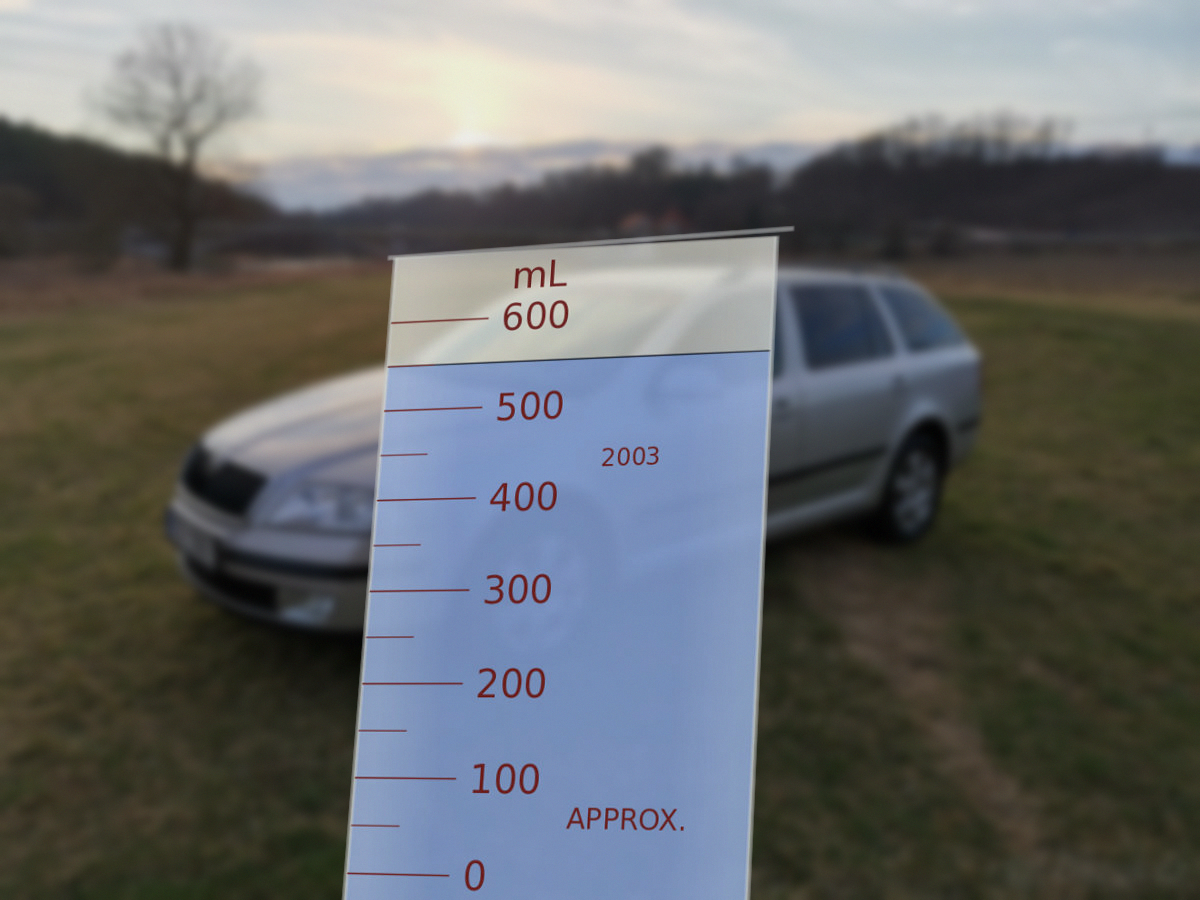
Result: 550 (mL)
